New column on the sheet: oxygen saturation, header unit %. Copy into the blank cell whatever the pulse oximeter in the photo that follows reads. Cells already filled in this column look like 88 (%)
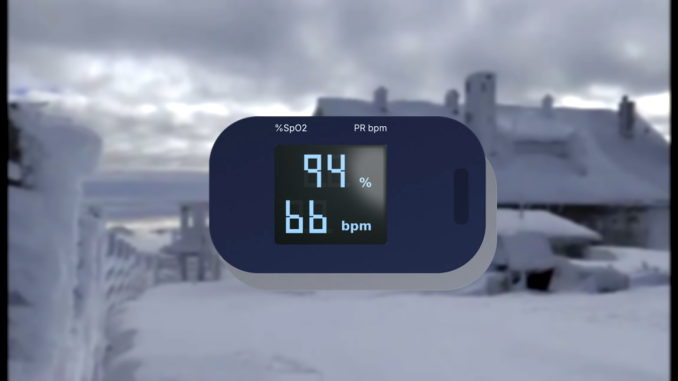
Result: 94 (%)
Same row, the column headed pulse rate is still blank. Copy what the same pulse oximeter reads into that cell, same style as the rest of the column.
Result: 66 (bpm)
